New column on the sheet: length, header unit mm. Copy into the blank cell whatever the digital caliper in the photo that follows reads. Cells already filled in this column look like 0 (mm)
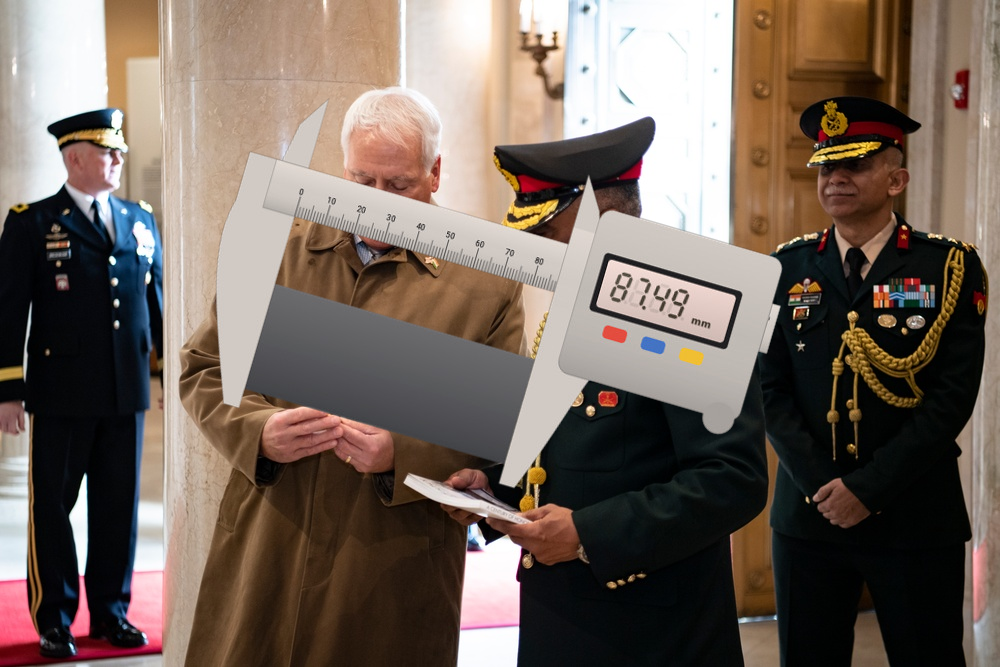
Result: 87.49 (mm)
